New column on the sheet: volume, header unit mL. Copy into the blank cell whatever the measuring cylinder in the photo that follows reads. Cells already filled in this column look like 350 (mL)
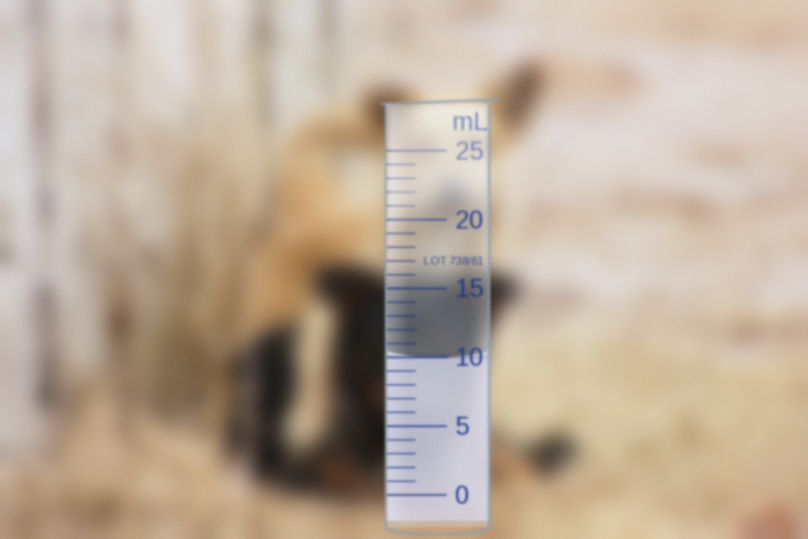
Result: 10 (mL)
